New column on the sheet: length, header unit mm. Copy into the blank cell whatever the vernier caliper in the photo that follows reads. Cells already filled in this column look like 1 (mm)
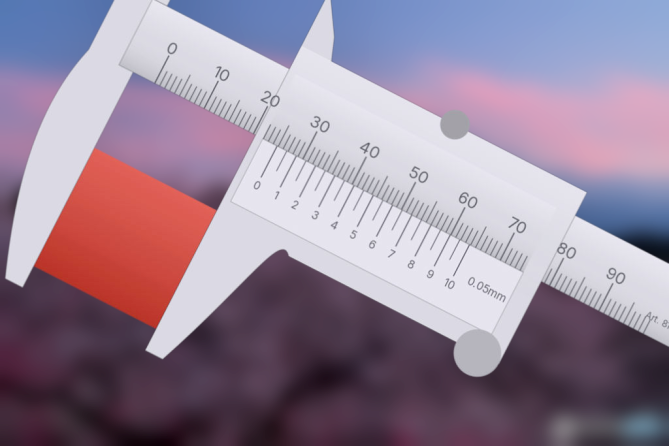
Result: 24.8 (mm)
